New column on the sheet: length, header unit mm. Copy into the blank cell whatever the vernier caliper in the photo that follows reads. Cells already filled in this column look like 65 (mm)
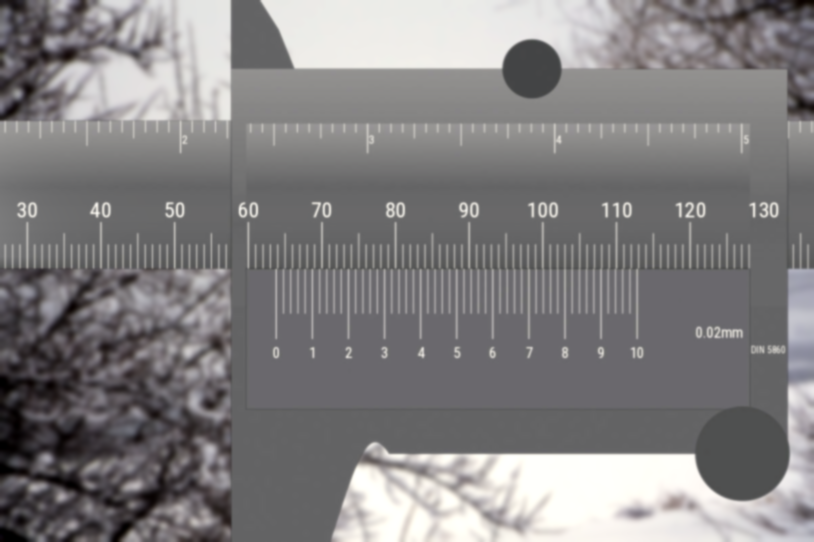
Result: 63.8 (mm)
